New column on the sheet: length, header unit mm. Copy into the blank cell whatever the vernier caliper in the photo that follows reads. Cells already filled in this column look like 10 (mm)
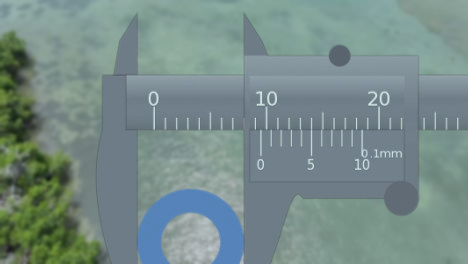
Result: 9.5 (mm)
